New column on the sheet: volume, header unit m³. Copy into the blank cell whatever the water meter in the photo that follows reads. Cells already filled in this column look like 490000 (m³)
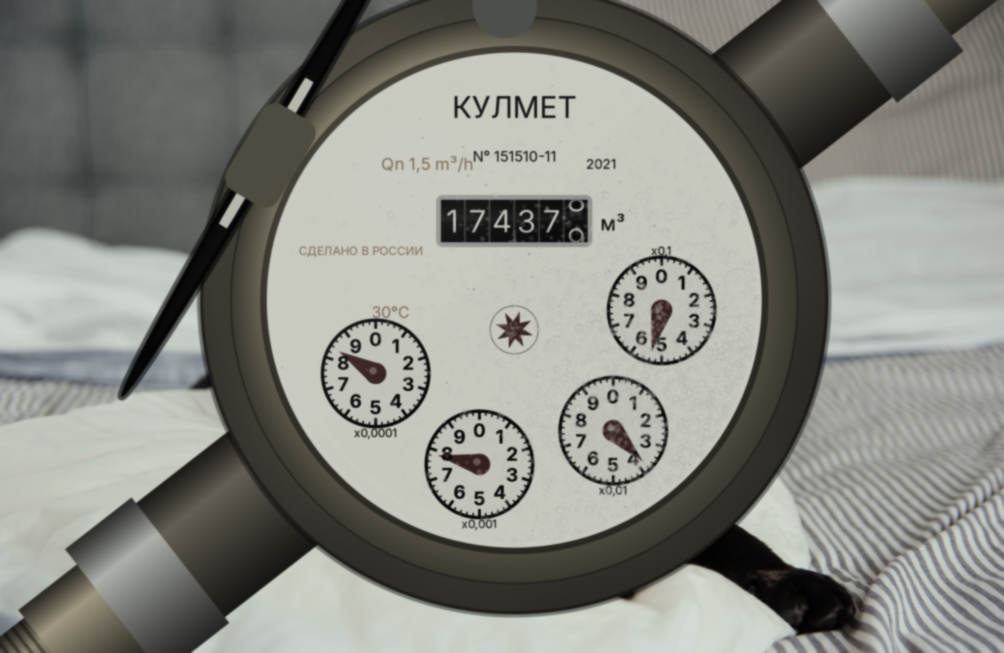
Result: 174378.5378 (m³)
